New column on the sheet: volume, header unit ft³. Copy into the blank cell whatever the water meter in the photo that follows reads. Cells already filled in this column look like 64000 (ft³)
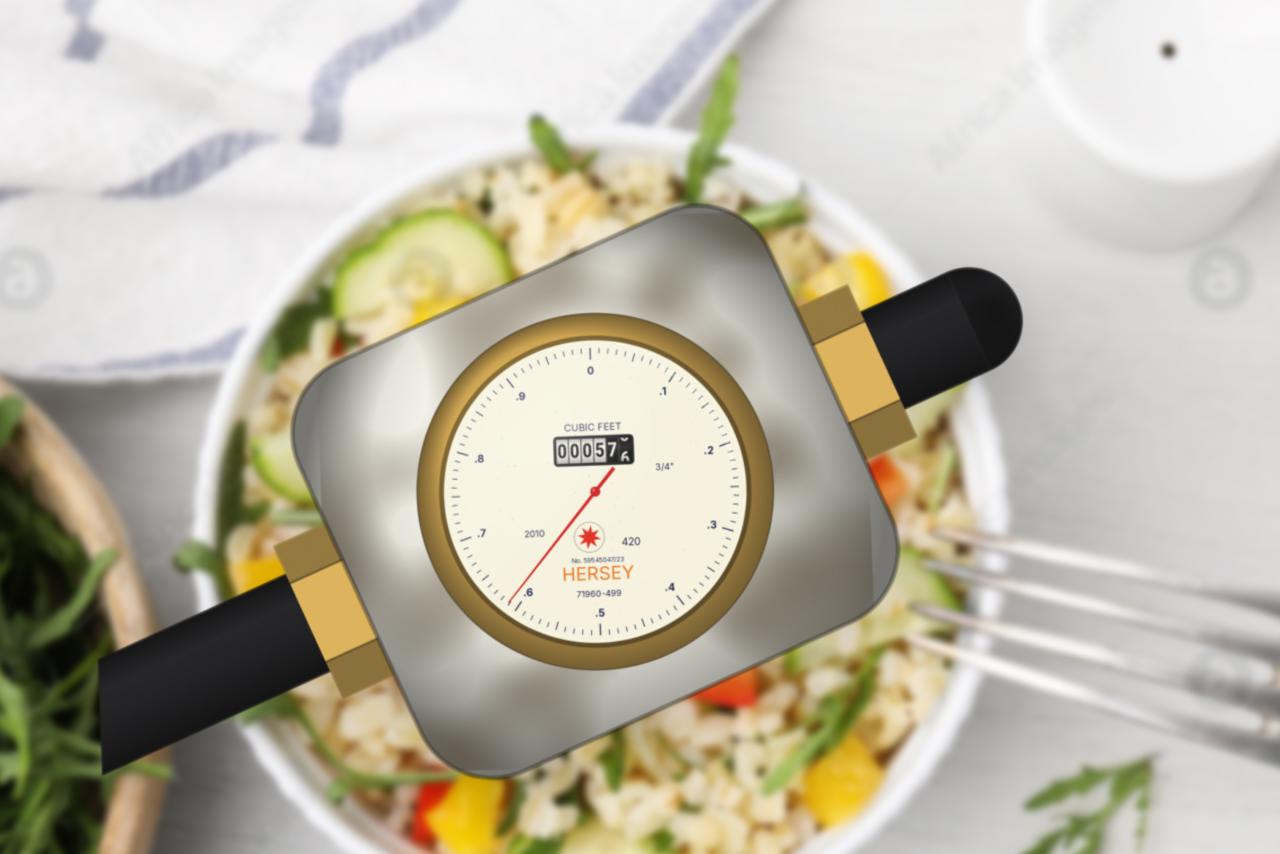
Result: 575.61 (ft³)
